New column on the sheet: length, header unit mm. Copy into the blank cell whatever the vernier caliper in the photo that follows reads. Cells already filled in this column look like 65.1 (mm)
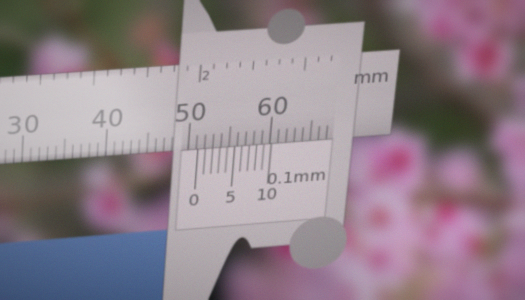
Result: 51.2 (mm)
